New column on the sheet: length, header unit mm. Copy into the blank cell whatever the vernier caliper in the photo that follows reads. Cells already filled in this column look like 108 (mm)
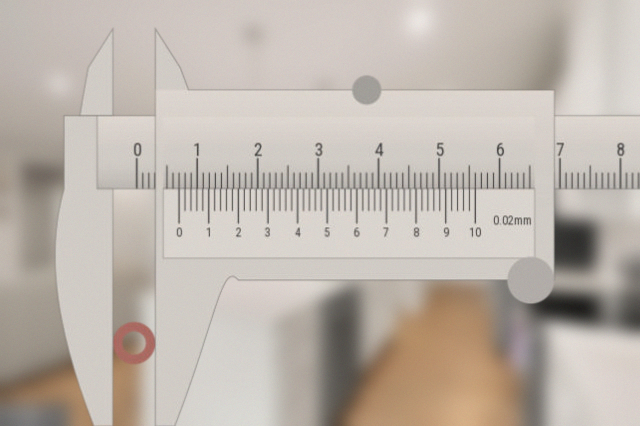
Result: 7.0 (mm)
